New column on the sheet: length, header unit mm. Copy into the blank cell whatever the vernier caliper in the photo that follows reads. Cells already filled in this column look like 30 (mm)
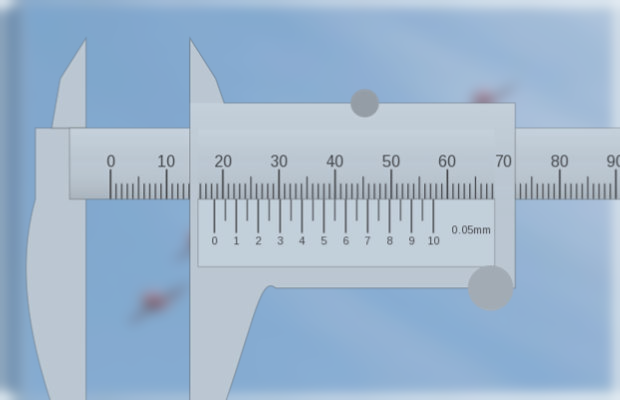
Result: 18.5 (mm)
